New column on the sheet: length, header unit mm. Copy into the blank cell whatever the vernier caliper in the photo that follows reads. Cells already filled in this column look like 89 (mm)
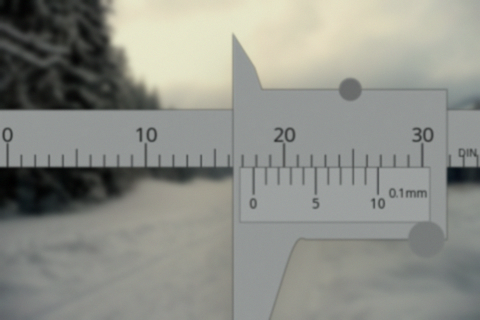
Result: 17.8 (mm)
